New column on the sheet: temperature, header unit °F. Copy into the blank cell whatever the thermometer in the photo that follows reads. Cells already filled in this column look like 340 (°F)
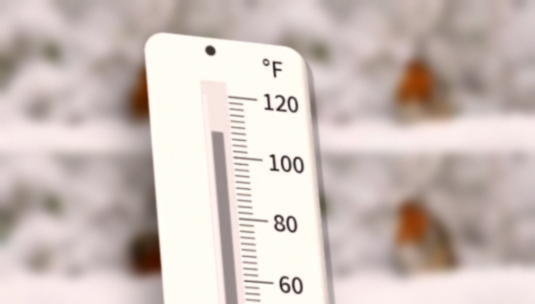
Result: 108 (°F)
